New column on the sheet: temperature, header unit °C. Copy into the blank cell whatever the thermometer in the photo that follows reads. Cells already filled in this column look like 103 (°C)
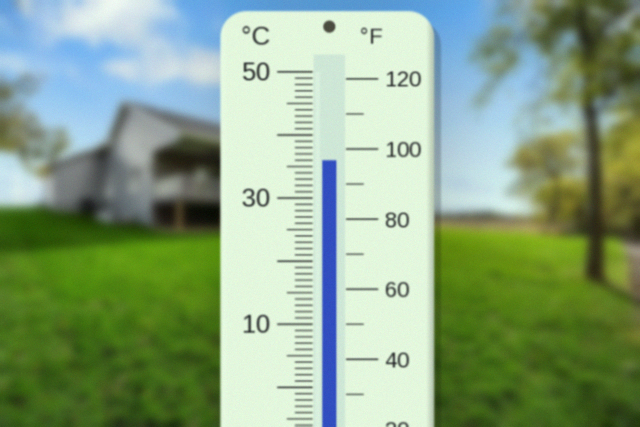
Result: 36 (°C)
